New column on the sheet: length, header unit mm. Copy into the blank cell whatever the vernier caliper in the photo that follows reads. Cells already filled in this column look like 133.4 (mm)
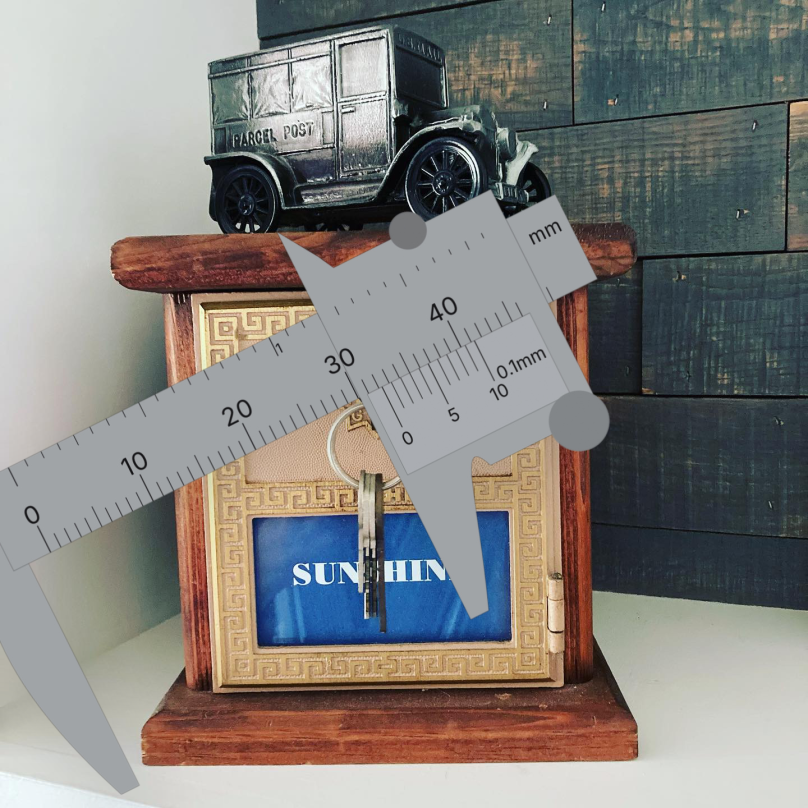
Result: 32.3 (mm)
